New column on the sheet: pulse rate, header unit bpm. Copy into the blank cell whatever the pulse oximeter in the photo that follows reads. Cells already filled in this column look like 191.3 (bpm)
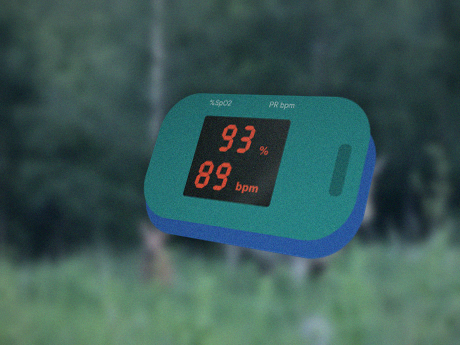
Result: 89 (bpm)
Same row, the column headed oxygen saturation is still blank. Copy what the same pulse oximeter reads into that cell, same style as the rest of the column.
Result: 93 (%)
